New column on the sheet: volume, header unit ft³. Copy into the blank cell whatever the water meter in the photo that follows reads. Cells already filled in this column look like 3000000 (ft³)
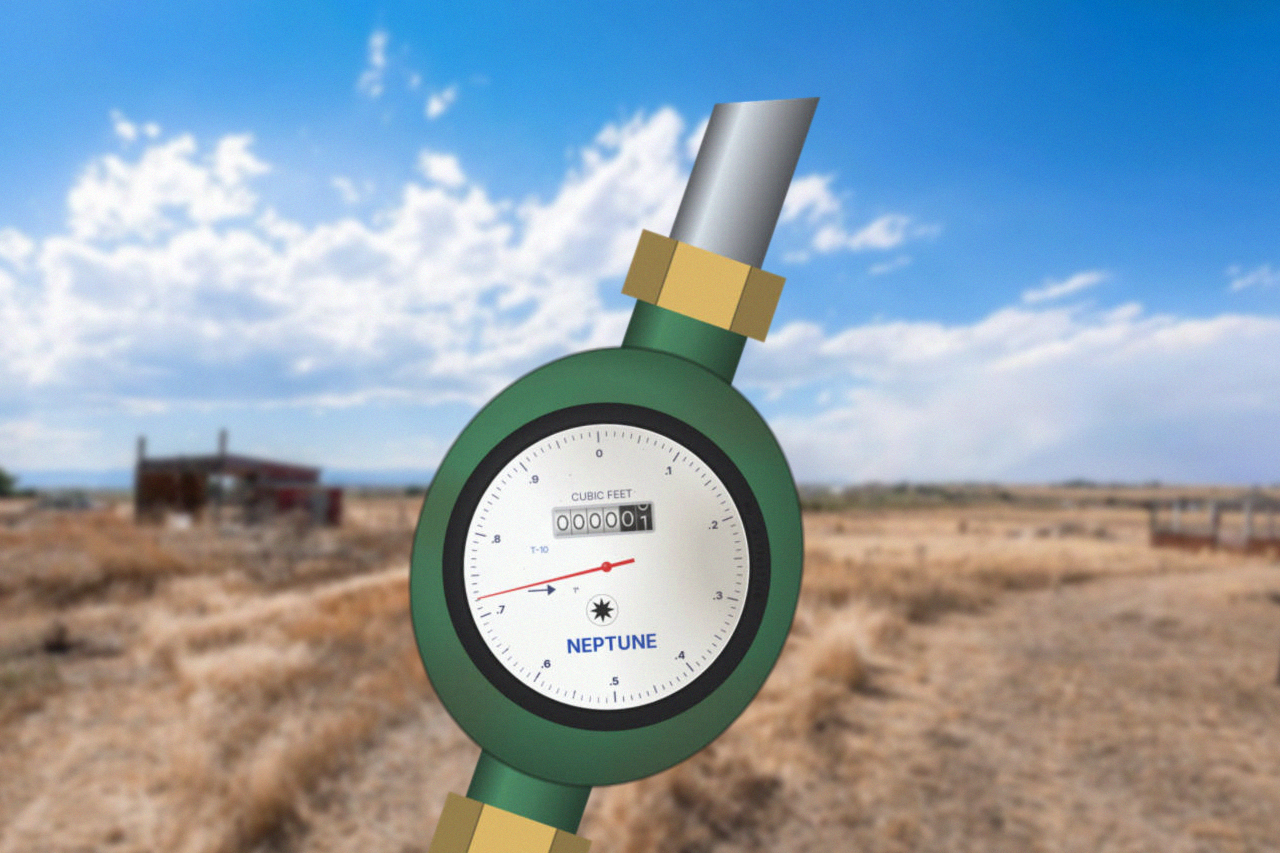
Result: 0.72 (ft³)
